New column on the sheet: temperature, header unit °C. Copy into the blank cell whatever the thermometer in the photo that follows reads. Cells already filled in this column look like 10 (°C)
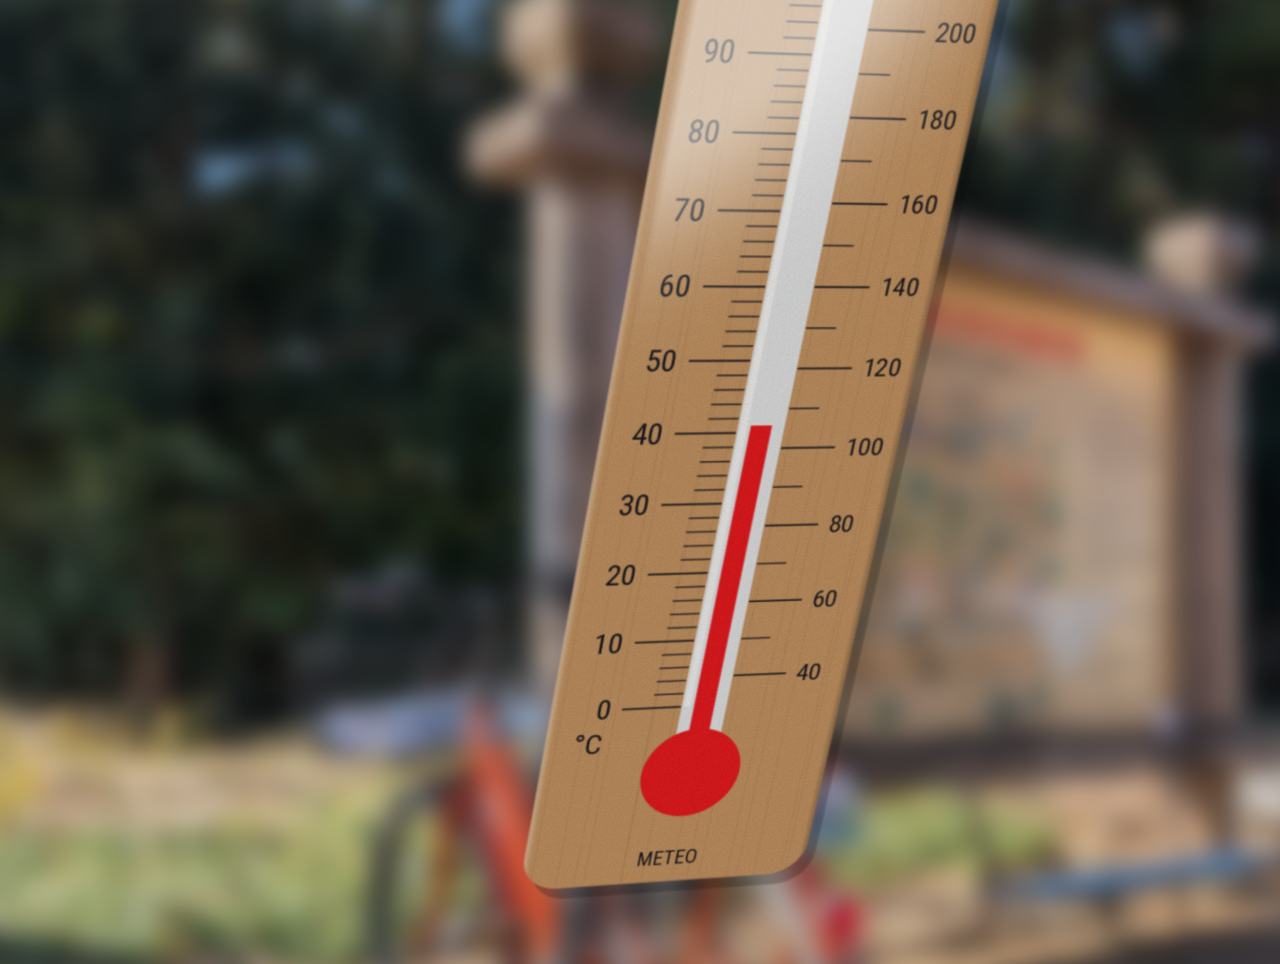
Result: 41 (°C)
